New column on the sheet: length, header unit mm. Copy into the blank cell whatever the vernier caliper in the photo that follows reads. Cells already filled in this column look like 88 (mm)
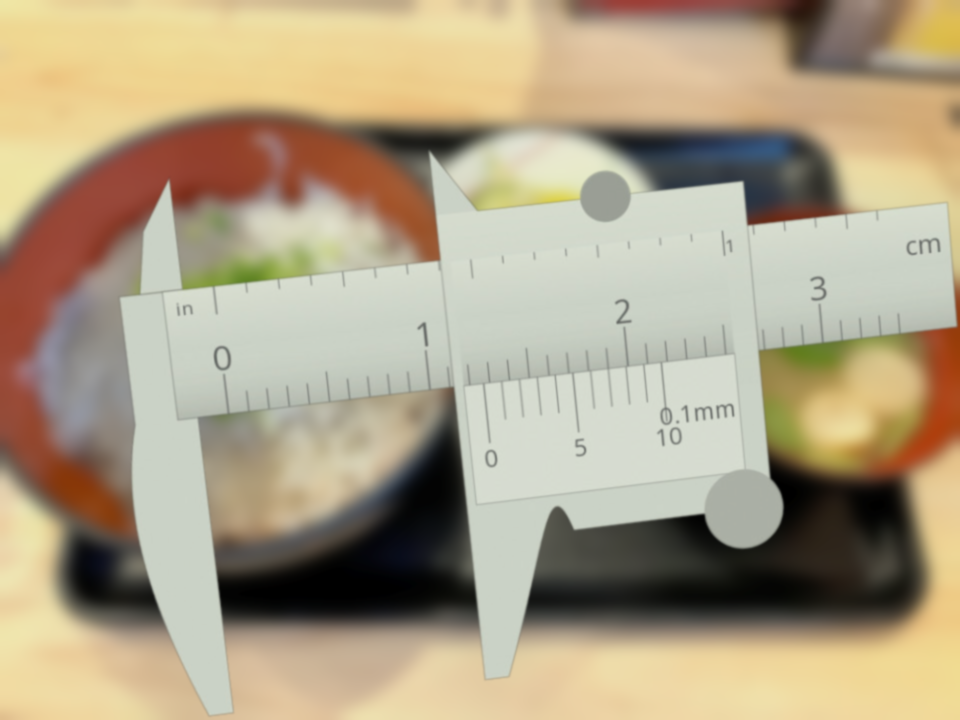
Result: 12.7 (mm)
